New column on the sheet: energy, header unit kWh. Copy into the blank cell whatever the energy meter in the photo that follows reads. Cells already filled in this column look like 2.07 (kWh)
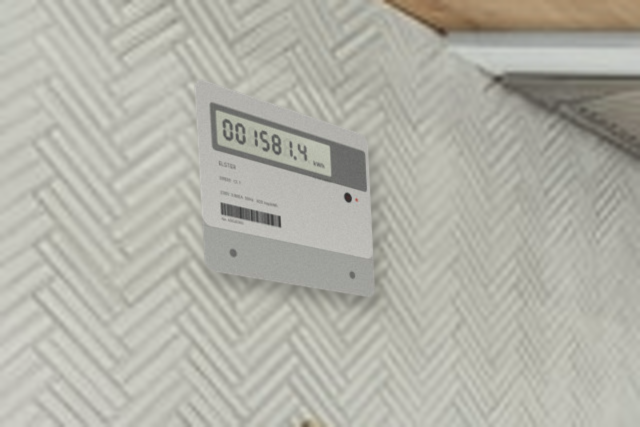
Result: 1581.4 (kWh)
